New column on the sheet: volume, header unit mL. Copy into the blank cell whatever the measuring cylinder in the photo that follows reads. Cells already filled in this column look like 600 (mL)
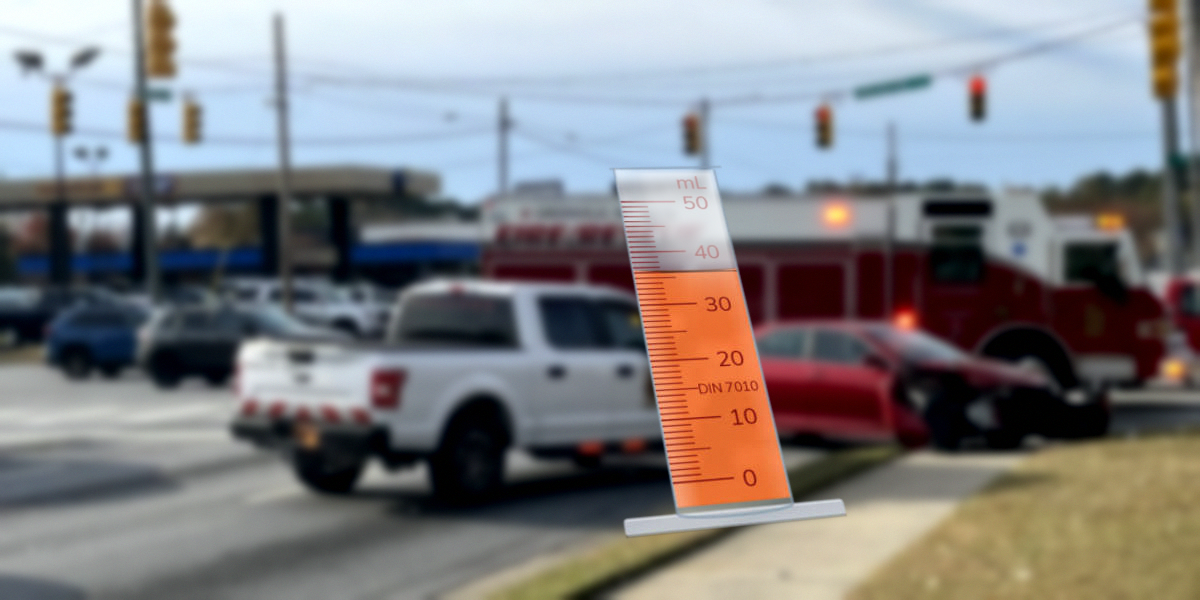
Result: 36 (mL)
